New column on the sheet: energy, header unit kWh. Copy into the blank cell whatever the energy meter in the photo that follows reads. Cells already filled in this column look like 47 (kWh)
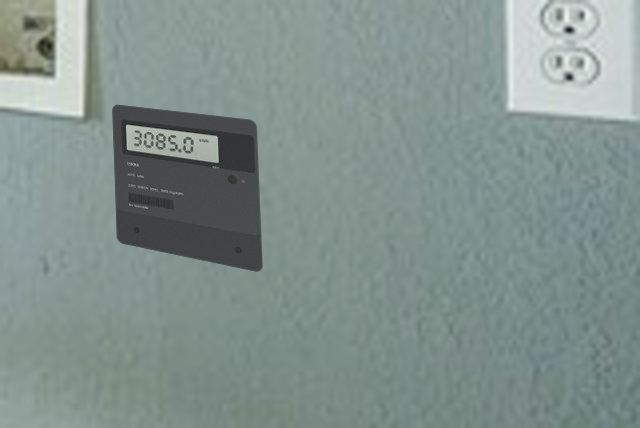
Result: 3085.0 (kWh)
